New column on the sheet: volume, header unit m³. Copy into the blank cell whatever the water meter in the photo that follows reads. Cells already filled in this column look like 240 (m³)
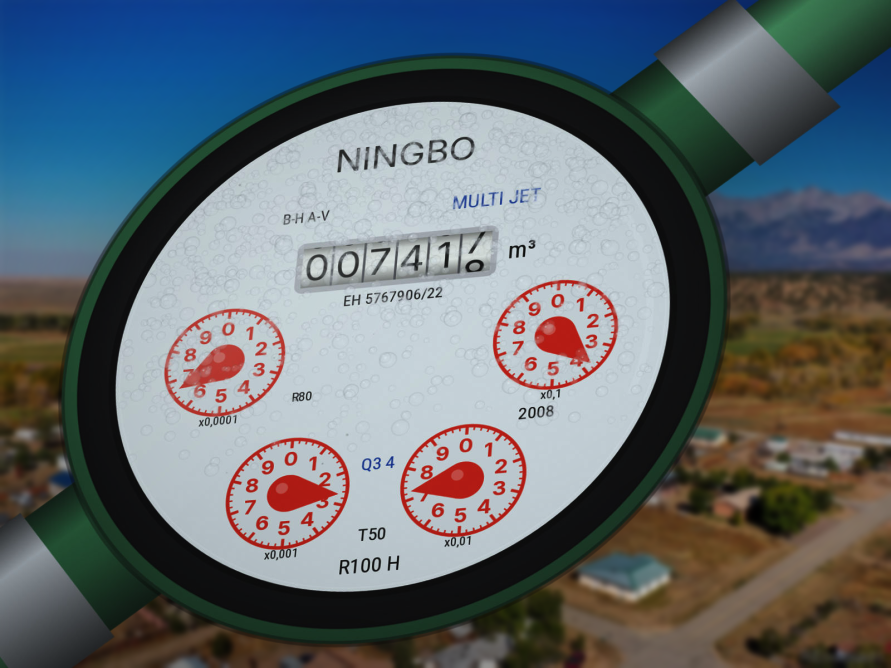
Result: 7417.3726 (m³)
